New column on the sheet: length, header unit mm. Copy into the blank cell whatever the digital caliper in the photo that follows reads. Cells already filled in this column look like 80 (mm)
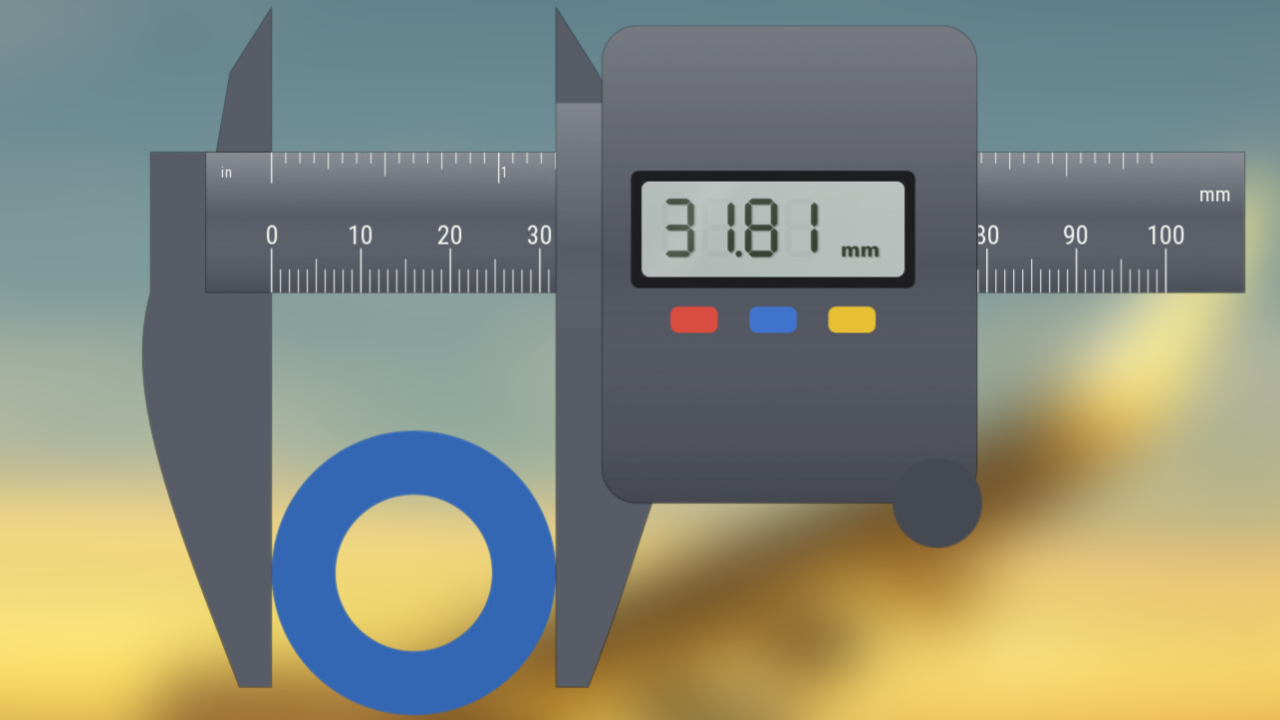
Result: 31.81 (mm)
